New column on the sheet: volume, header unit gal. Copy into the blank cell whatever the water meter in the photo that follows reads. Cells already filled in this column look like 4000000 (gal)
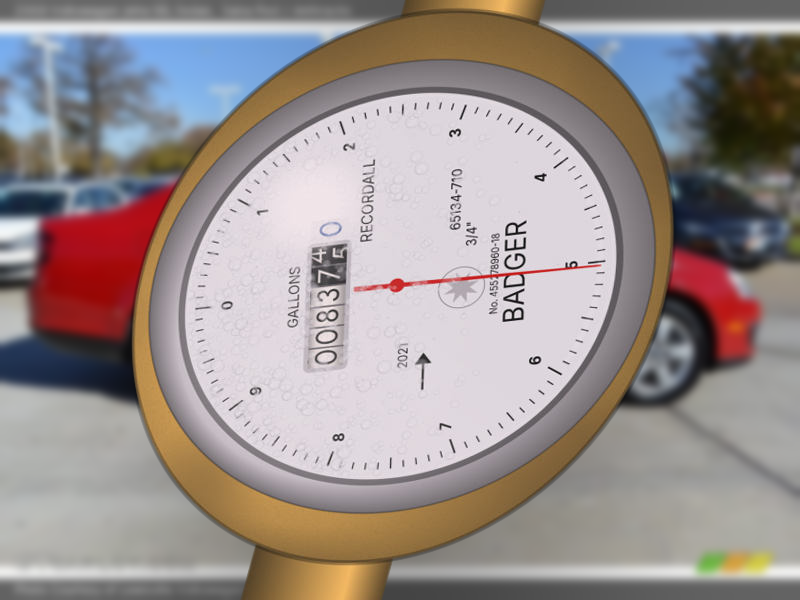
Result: 83745.0 (gal)
